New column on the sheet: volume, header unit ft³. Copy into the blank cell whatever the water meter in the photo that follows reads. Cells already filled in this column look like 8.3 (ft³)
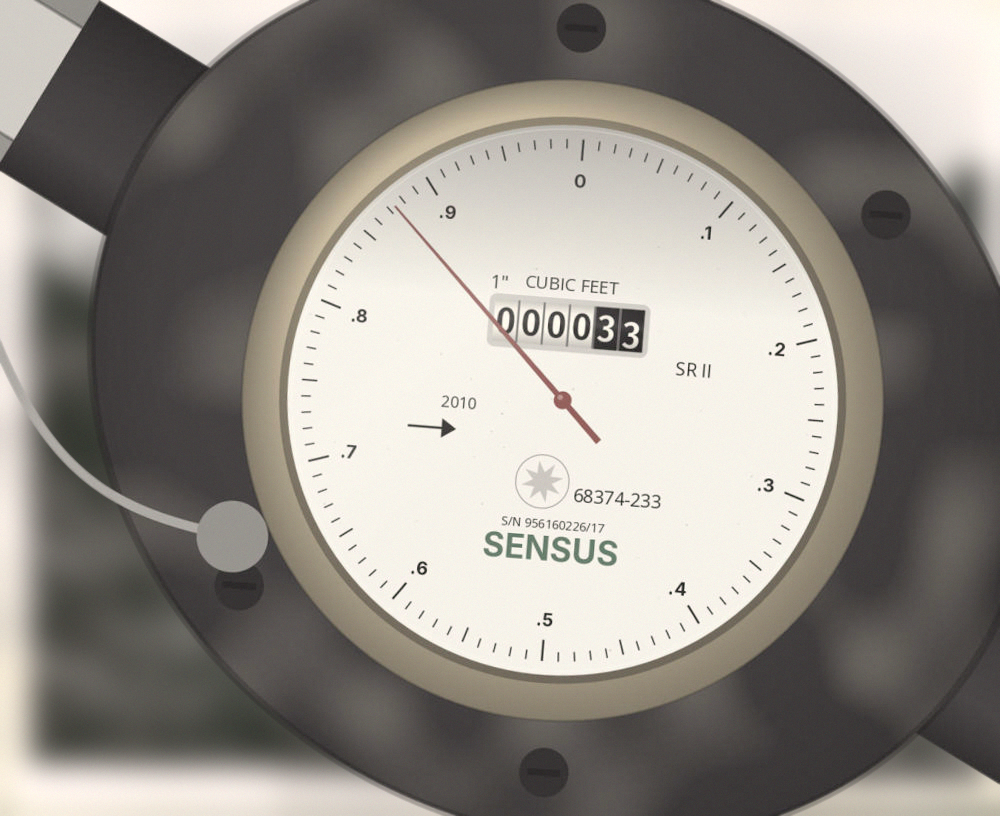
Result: 32.87 (ft³)
